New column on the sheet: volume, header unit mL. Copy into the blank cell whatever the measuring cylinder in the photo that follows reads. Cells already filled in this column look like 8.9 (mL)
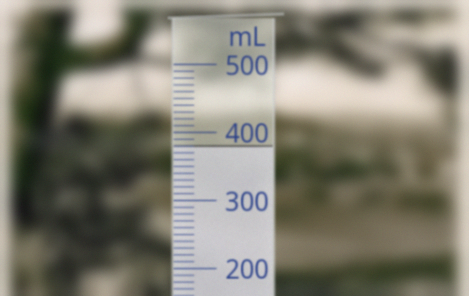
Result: 380 (mL)
